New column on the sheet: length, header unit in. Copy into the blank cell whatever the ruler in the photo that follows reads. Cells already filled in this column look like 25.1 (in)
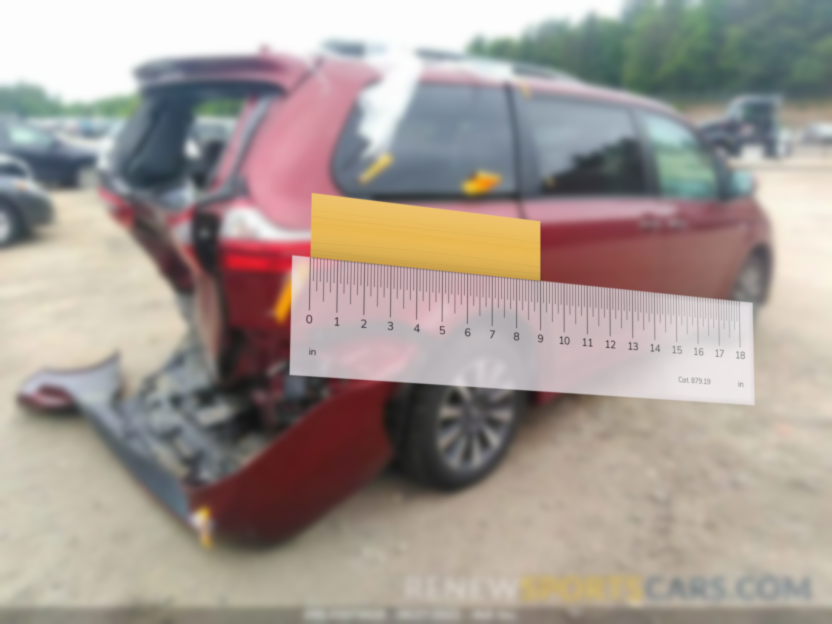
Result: 9 (in)
